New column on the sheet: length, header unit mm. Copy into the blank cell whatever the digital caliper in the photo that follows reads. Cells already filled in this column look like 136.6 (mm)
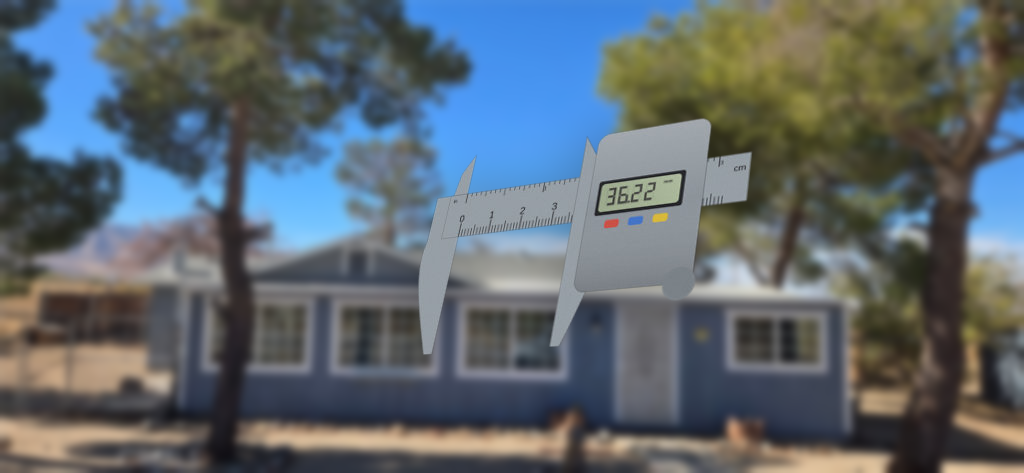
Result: 36.22 (mm)
